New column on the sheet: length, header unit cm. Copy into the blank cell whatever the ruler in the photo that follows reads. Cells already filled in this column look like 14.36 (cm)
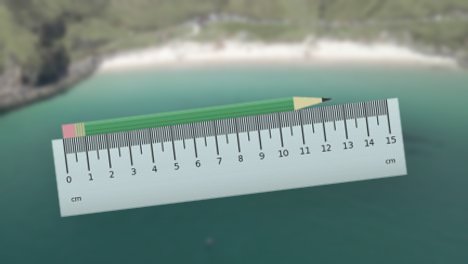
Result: 12.5 (cm)
